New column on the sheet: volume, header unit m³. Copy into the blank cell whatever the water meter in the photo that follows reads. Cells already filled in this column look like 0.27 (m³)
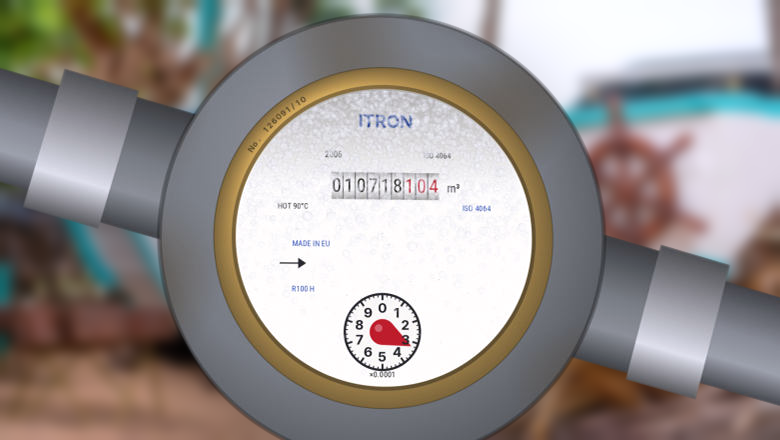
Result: 10718.1043 (m³)
